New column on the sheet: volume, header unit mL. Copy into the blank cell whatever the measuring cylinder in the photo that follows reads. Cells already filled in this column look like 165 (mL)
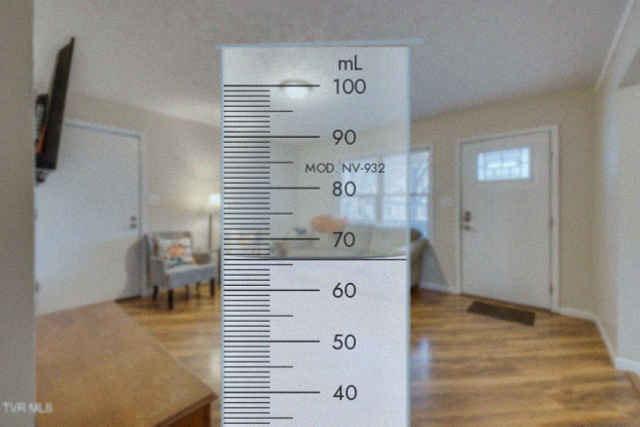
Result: 66 (mL)
